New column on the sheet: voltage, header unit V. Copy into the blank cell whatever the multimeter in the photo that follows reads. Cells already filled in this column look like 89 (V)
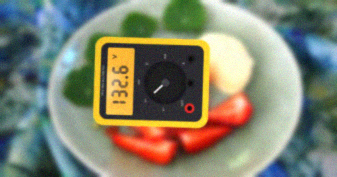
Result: 132.6 (V)
